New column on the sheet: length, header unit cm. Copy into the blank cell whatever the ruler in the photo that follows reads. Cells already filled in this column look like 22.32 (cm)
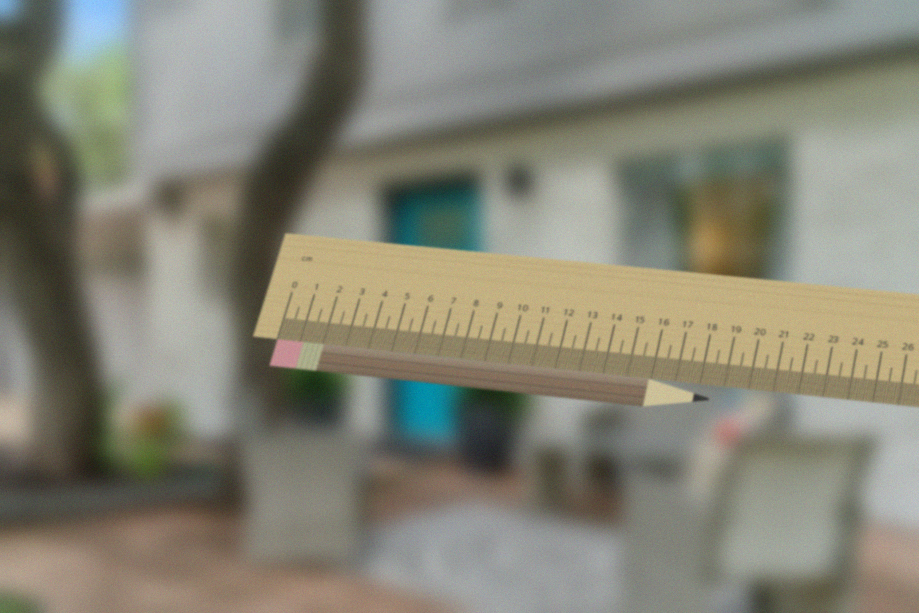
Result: 18.5 (cm)
